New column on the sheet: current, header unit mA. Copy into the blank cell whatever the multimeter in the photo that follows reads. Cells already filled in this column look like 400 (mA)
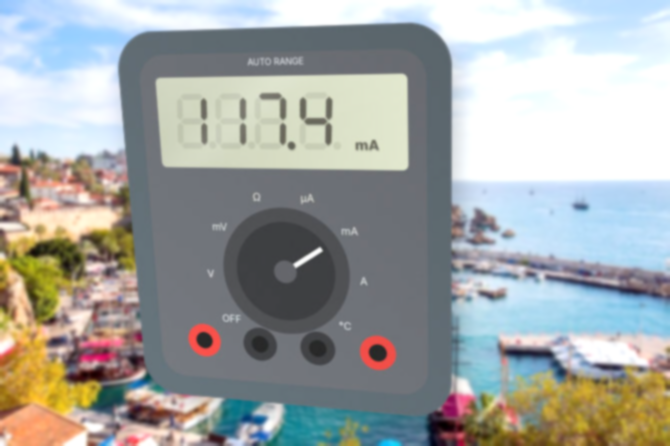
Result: 117.4 (mA)
